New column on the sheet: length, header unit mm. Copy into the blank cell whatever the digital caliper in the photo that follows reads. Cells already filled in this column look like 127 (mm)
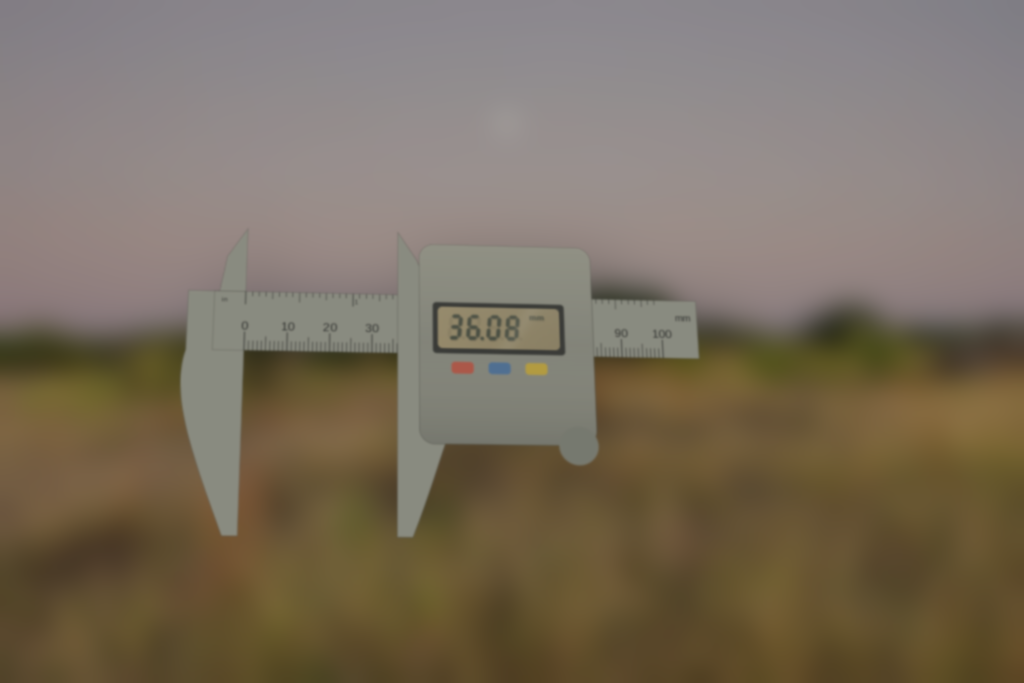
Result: 36.08 (mm)
